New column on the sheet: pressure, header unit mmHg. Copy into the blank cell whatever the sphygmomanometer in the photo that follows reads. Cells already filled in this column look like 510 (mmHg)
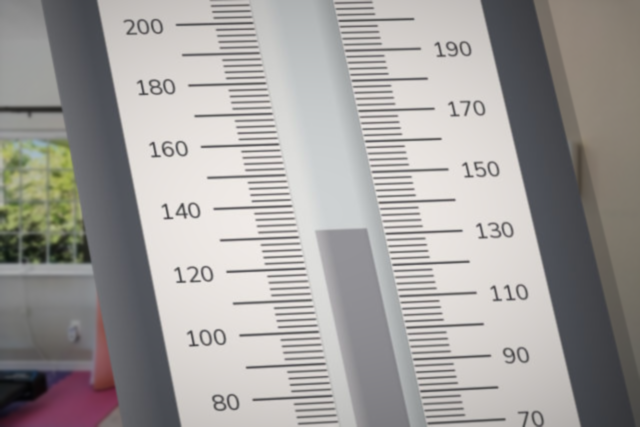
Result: 132 (mmHg)
